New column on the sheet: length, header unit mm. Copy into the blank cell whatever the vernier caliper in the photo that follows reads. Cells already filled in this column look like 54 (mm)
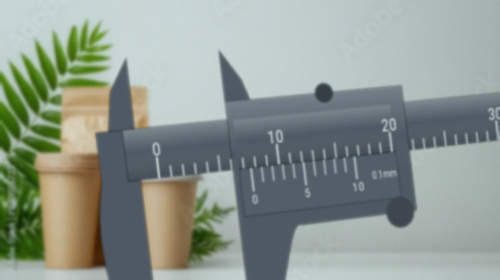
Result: 7.6 (mm)
